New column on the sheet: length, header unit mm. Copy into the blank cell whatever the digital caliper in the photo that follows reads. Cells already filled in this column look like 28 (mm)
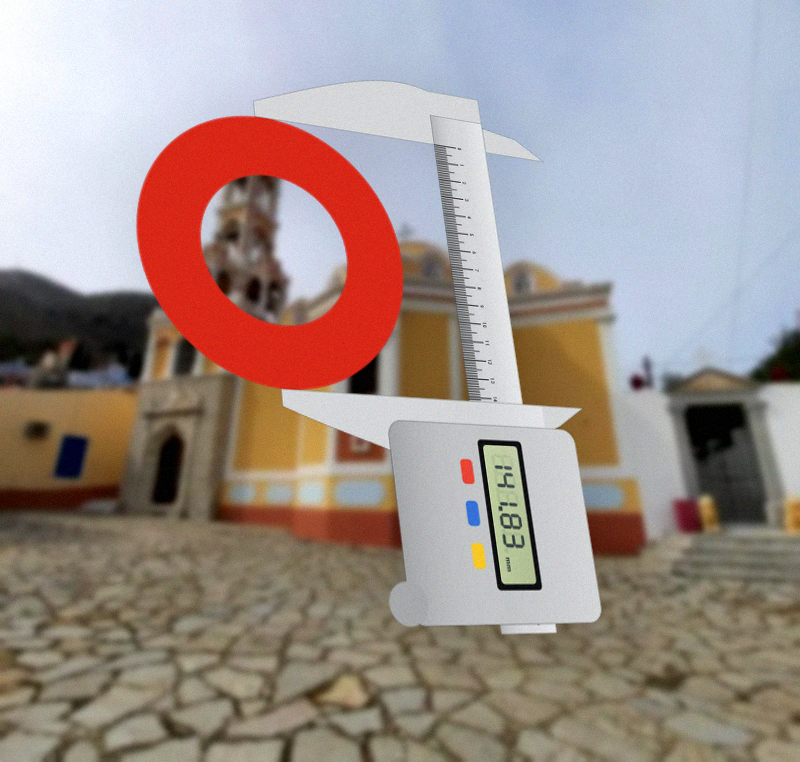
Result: 141.83 (mm)
